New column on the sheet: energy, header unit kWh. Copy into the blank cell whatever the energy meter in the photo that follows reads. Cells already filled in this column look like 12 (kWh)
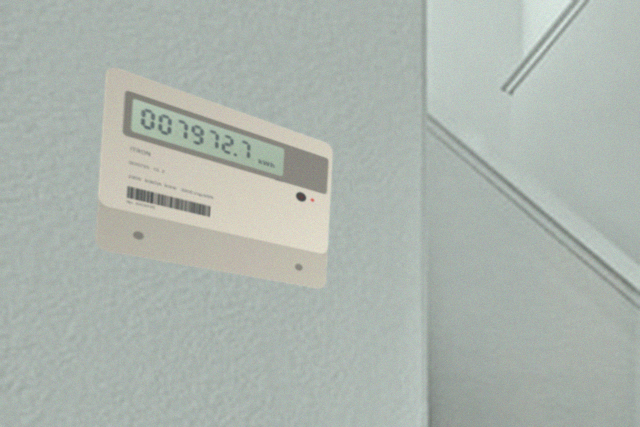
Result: 7972.7 (kWh)
